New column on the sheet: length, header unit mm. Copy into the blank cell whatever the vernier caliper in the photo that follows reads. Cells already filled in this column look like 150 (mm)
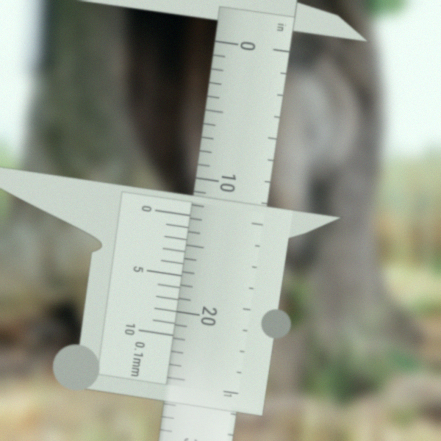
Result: 12.8 (mm)
